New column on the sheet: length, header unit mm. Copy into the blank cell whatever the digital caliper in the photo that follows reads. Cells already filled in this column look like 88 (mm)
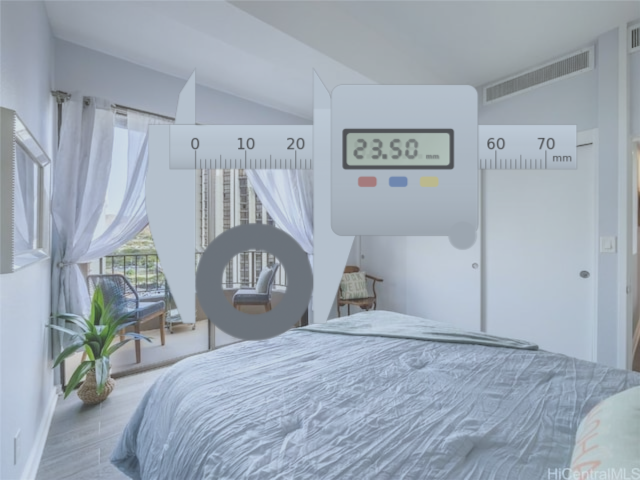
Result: 23.50 (mm)
